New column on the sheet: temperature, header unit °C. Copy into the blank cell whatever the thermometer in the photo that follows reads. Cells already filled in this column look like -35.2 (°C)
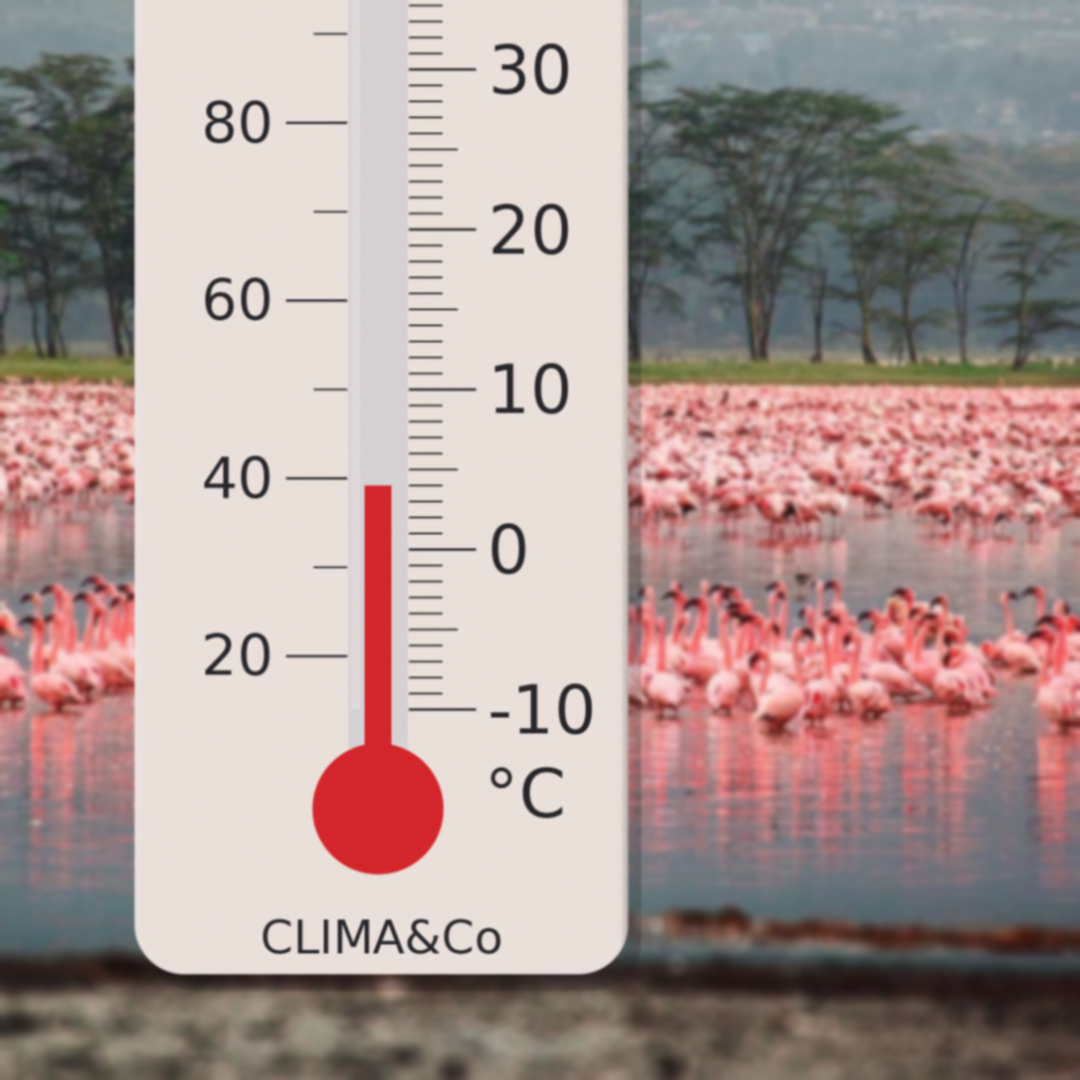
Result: 4 (°C)
